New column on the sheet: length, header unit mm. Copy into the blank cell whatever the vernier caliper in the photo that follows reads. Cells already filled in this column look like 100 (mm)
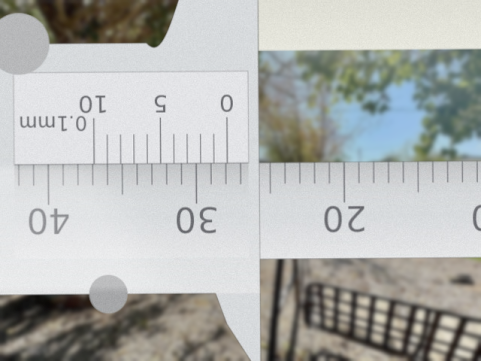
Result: 27.9 (mm)
